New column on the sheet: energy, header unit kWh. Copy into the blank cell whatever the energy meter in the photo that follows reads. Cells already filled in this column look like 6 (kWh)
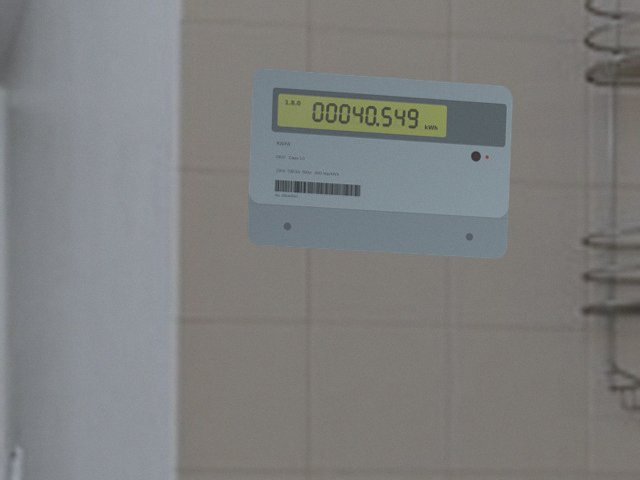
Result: 40.549 (kWh)
